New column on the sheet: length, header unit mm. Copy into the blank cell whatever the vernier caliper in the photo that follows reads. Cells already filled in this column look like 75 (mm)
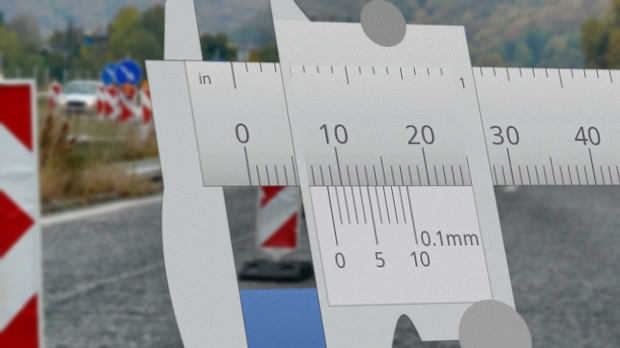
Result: 8.4 (mm)
